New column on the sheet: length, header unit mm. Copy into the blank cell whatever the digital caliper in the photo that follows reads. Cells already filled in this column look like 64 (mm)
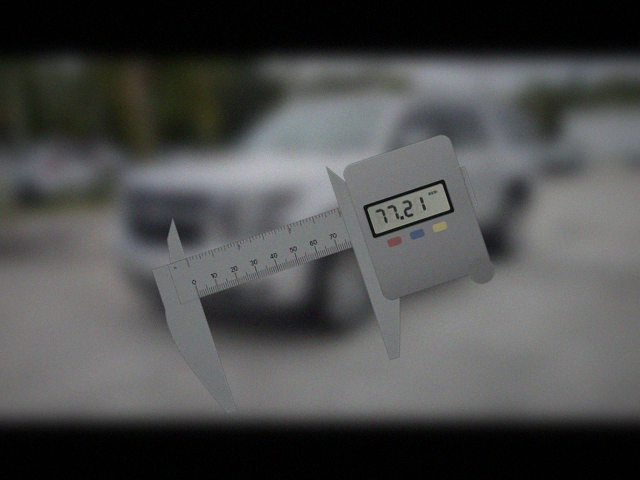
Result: 77.21 (mm)
